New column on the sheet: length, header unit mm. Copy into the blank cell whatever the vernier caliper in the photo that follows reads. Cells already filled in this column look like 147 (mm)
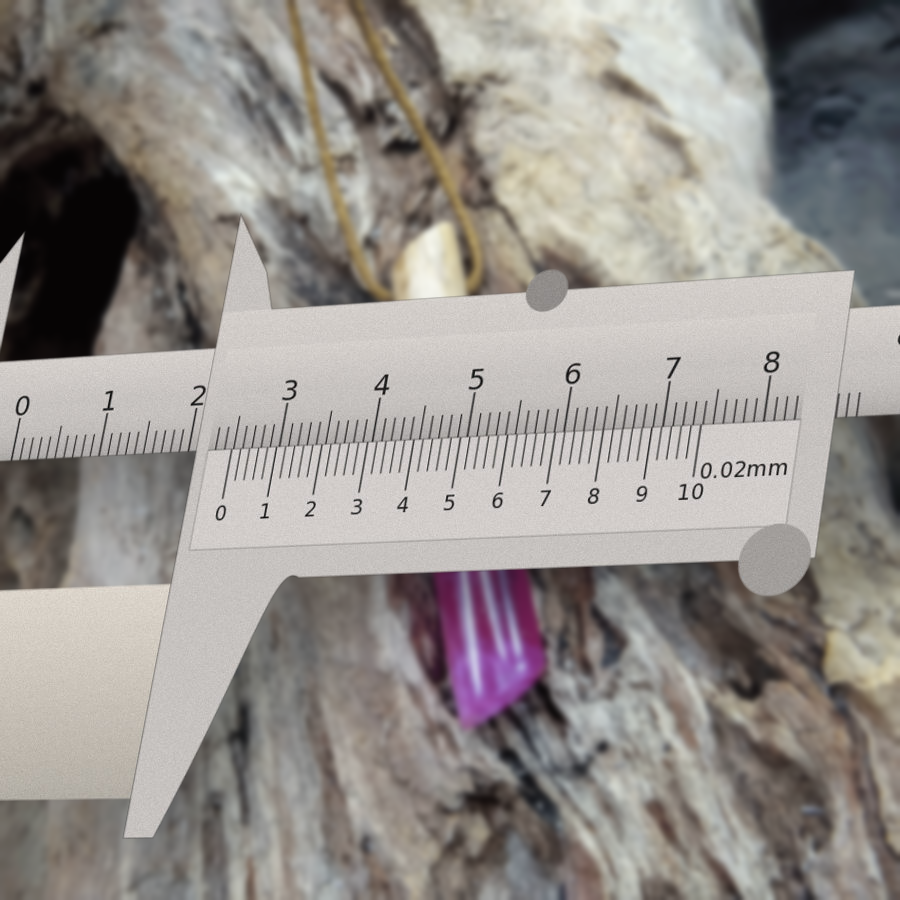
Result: 24.8 (mm)
